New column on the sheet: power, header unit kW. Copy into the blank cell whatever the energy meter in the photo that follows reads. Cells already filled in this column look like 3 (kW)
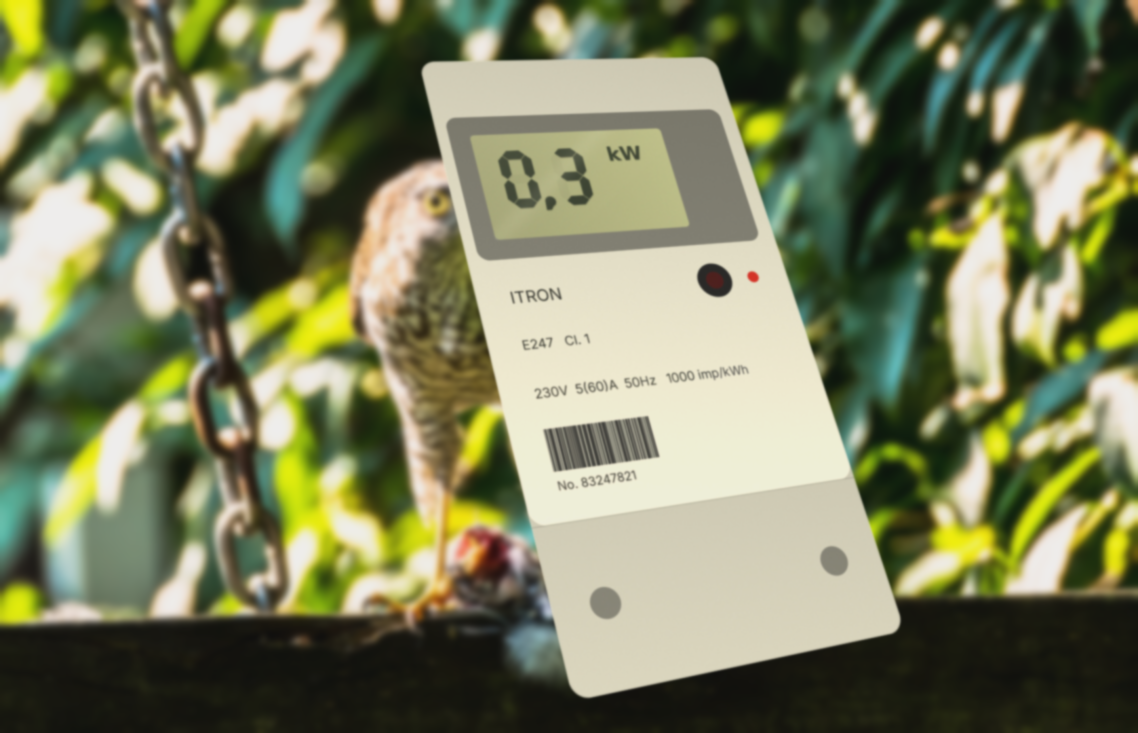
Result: 0.3 (kW)
